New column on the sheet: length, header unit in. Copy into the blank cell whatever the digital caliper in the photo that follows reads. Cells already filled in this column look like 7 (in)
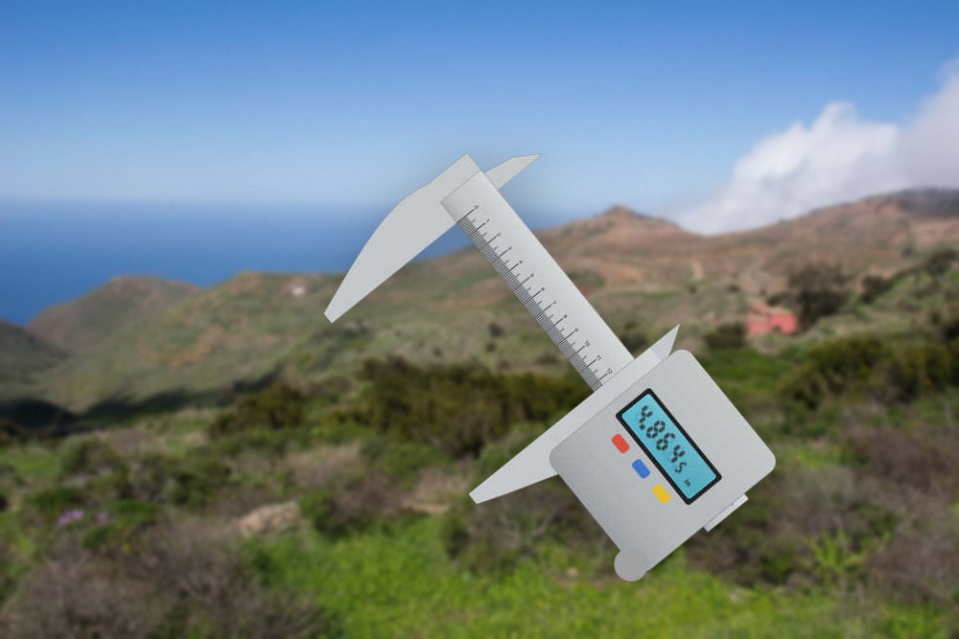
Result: 4.8645 (in)
